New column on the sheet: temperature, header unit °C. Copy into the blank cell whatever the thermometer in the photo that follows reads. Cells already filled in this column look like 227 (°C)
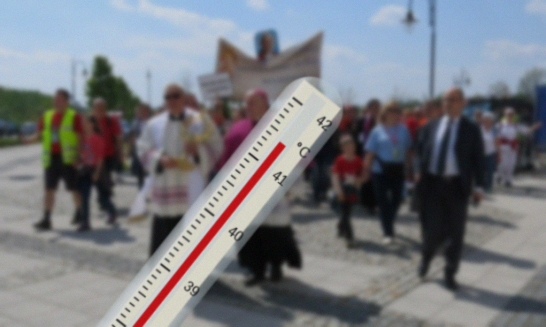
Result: 41.4 (°C)
